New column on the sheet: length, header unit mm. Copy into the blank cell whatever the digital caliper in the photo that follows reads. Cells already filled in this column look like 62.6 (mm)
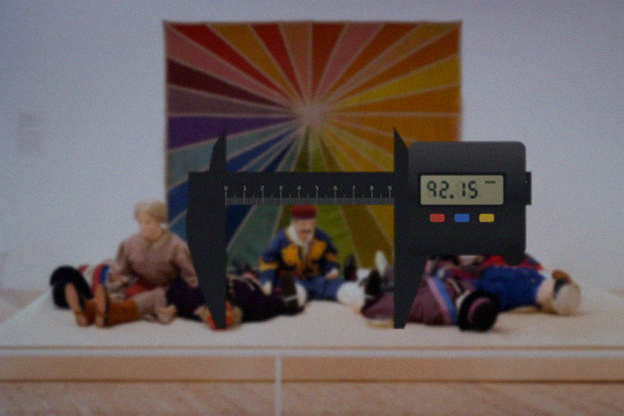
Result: 92.15 (mm)
